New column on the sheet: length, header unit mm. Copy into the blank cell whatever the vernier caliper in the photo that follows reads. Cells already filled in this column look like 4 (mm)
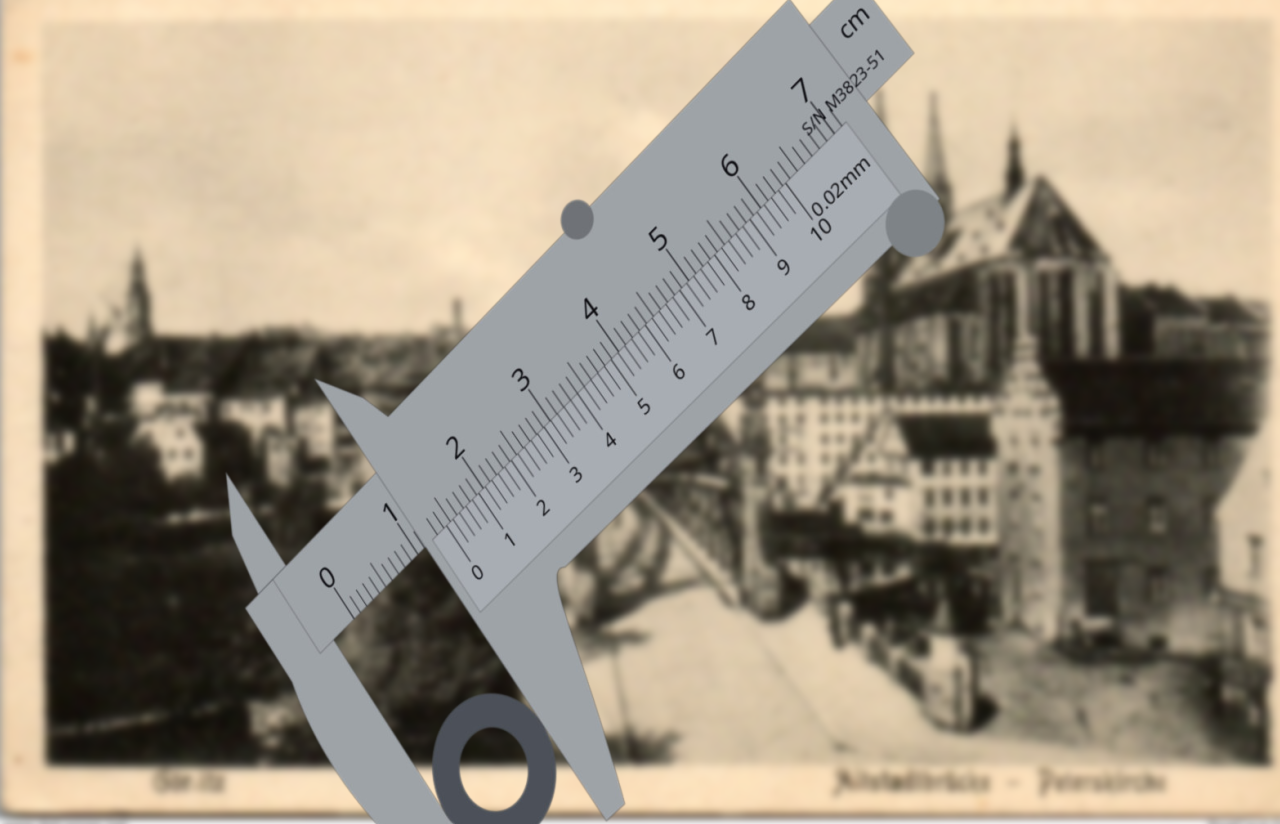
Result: 14.4 (mm)
